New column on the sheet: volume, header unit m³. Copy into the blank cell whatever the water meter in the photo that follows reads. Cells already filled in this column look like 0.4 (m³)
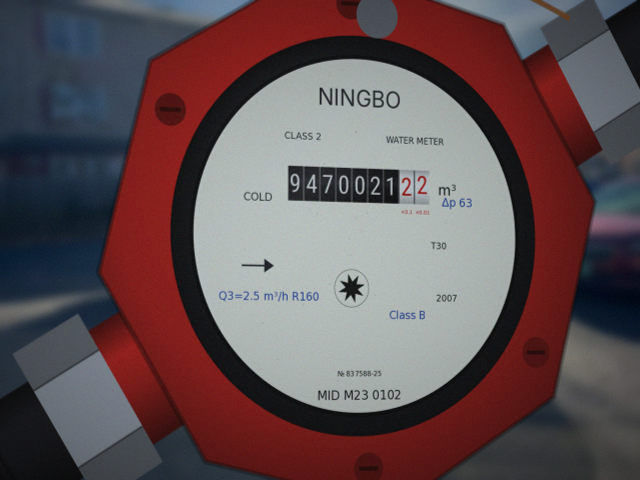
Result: 9470021.22 (m³)
